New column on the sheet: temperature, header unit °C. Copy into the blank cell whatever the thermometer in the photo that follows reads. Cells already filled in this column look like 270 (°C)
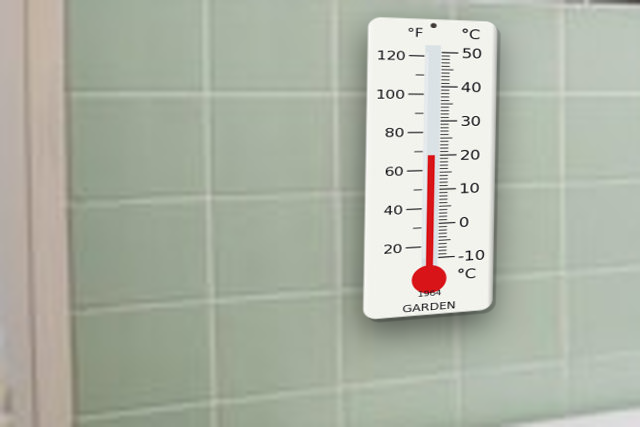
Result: 20 (°C)
